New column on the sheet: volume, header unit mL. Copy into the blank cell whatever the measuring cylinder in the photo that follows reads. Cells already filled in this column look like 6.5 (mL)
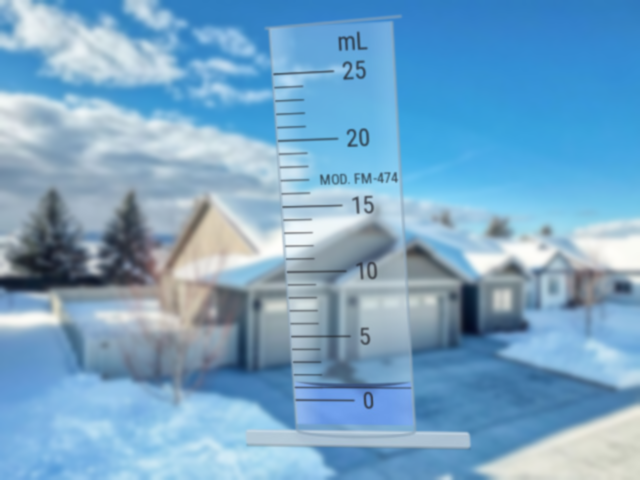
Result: 1 (mL)
